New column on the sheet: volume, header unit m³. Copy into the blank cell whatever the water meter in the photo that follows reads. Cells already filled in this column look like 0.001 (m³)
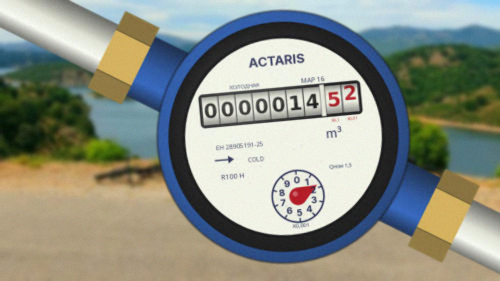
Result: 14.521 (m³)
